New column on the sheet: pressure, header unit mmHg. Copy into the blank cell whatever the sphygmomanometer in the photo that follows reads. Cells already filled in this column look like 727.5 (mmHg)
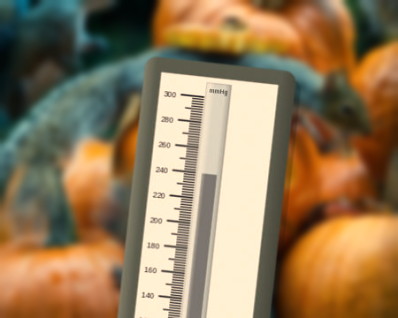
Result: 240 (mmHg)
